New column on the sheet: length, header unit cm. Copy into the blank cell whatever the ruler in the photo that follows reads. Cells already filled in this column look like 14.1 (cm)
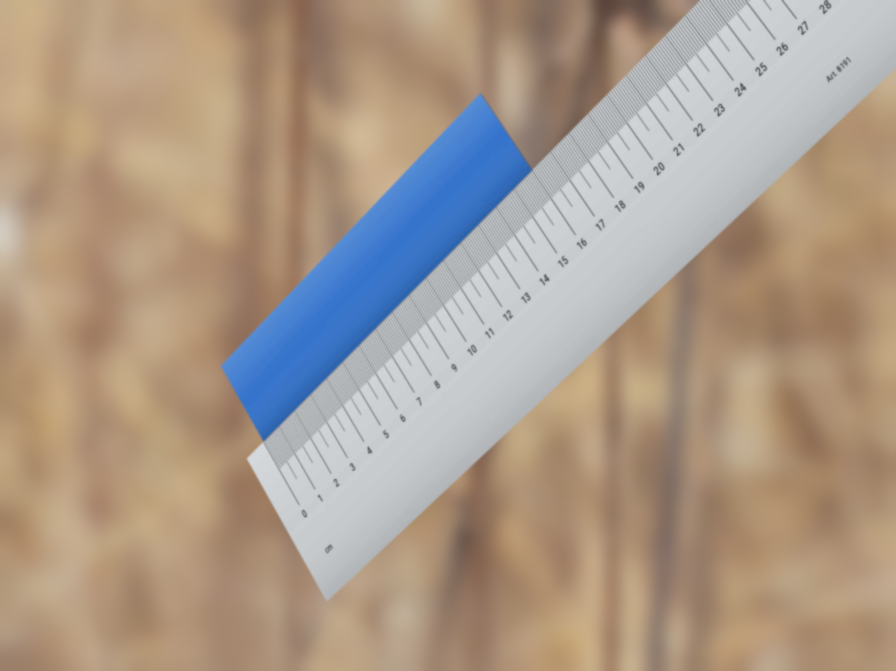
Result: 16 (cm)
